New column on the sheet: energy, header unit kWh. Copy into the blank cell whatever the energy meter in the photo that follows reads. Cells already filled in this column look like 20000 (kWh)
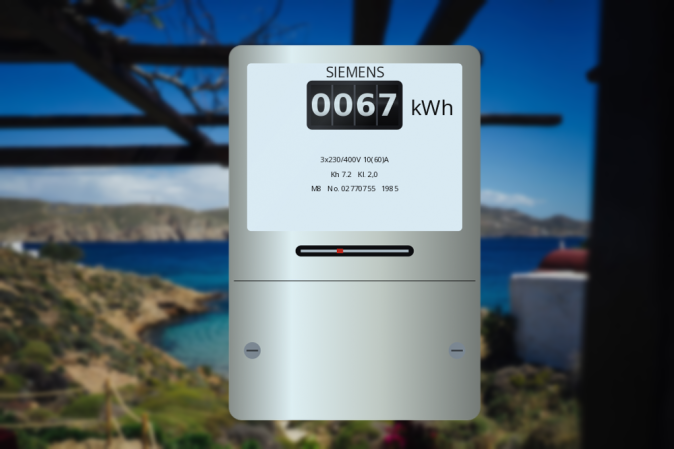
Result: 67 (kWh)
